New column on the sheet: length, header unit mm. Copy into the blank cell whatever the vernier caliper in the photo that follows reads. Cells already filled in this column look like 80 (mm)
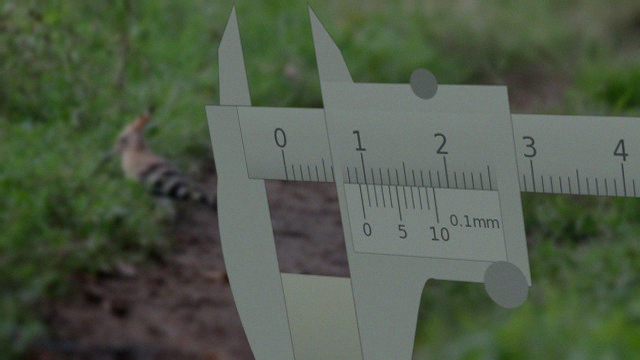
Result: 9.2 (mm)
